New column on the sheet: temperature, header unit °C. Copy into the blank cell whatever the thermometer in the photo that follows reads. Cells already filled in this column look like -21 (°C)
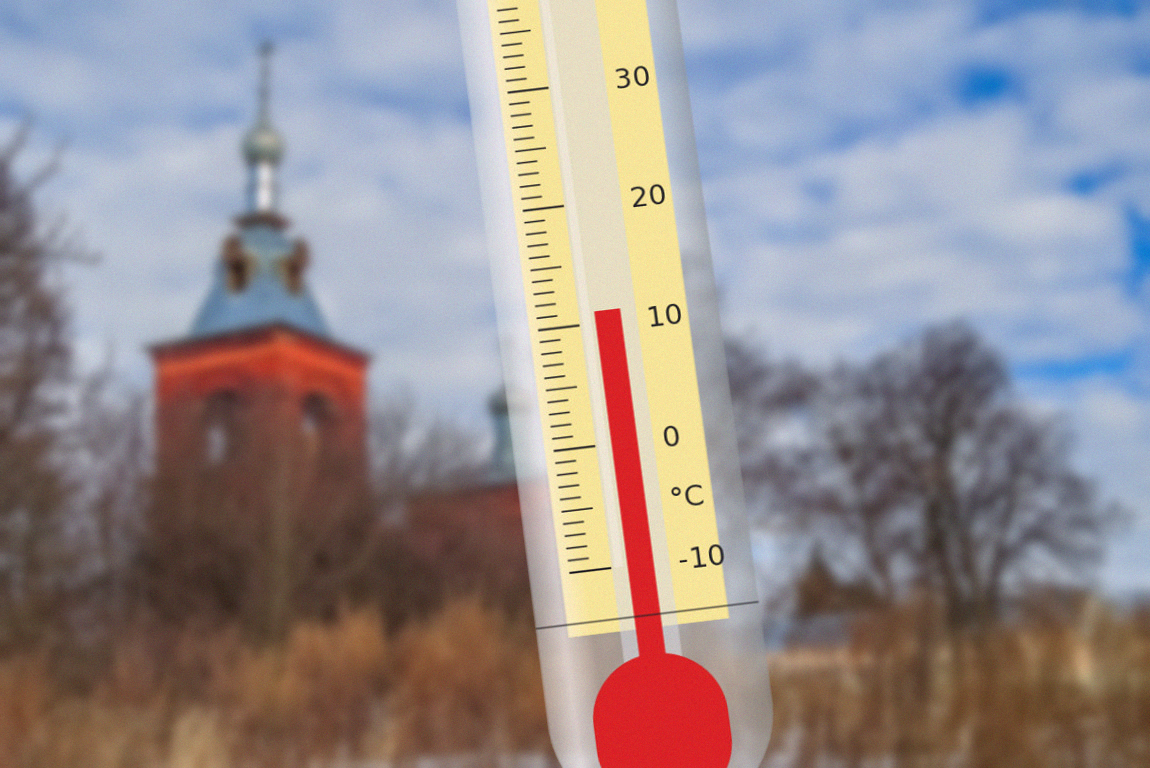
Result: 11 (°C)
